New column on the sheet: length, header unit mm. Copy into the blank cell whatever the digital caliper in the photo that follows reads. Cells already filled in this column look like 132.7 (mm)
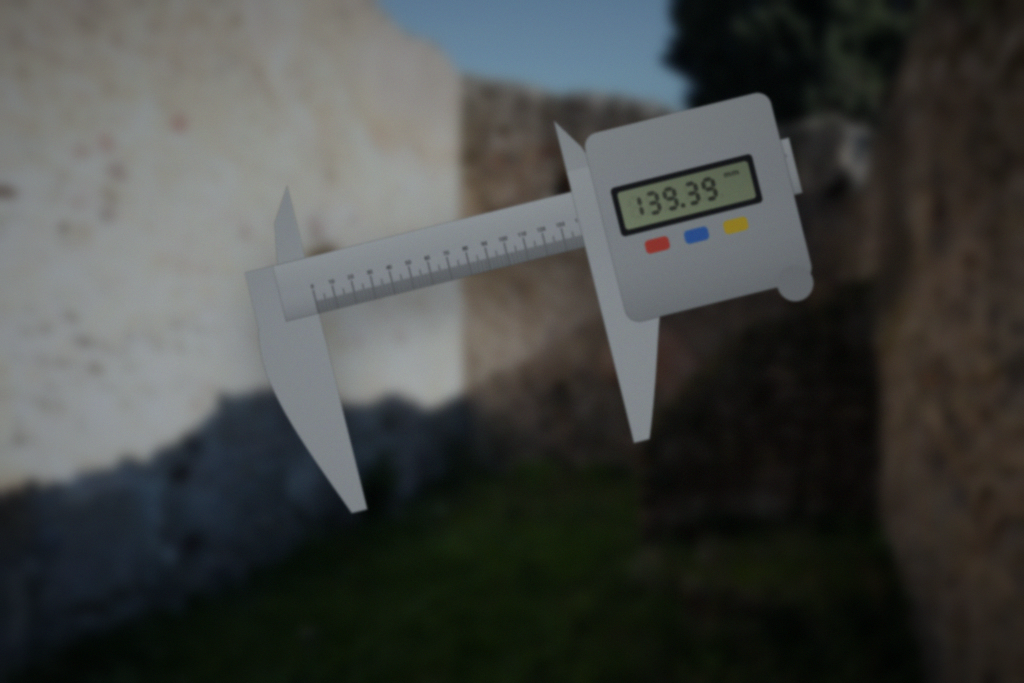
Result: 139.39 (mm)
